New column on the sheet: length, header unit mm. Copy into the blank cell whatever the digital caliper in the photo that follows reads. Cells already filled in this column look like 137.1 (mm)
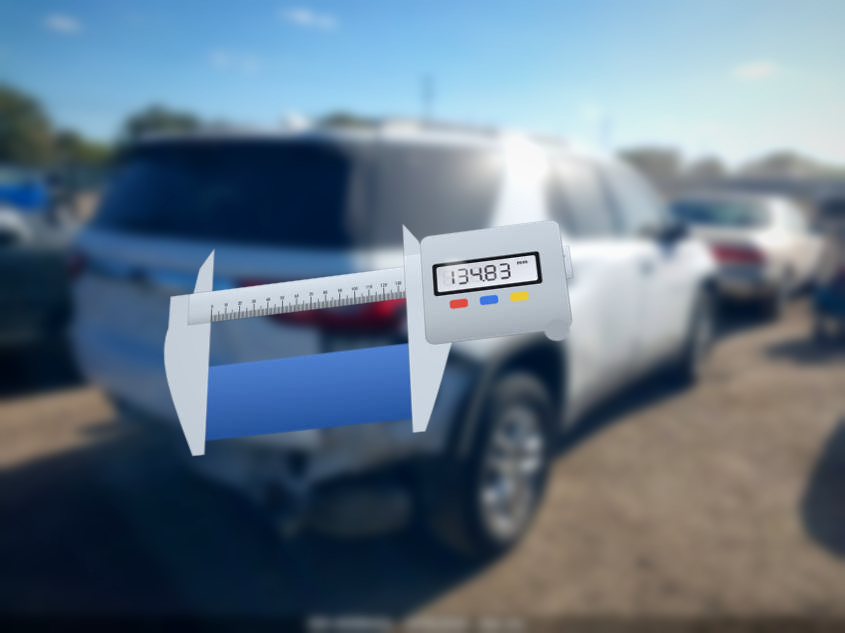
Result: 134.83 (mm)
